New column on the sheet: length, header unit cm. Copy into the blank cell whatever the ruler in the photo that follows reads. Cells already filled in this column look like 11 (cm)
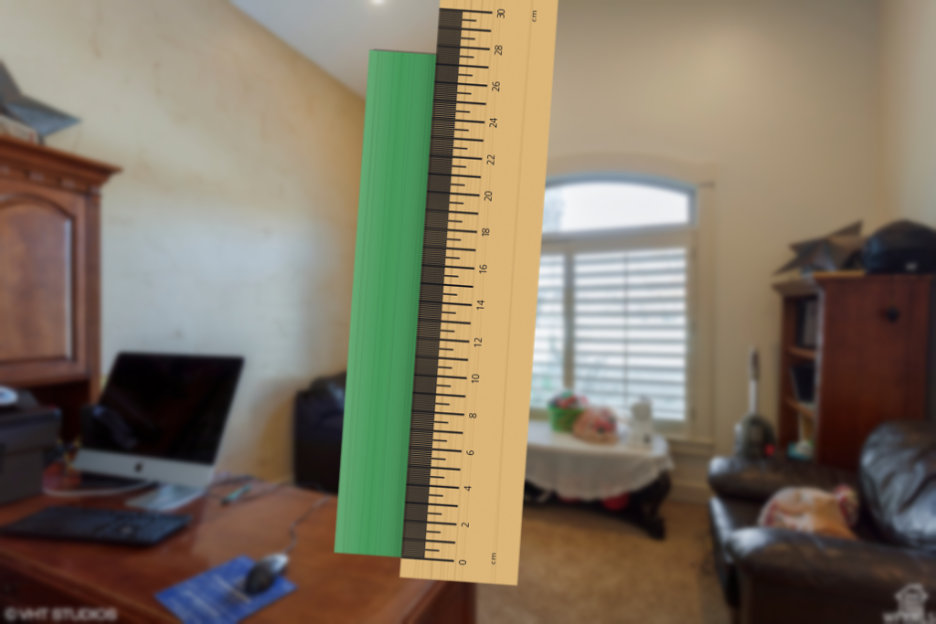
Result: 27.5 (cm)
